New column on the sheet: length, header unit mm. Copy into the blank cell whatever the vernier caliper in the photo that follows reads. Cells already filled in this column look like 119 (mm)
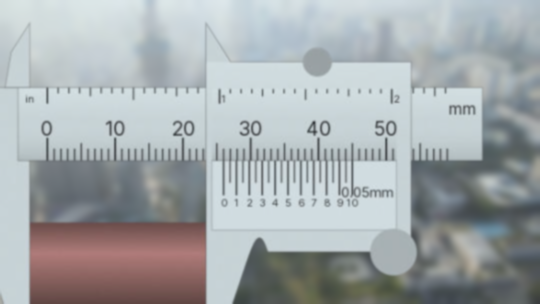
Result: 26.0 (mm)
